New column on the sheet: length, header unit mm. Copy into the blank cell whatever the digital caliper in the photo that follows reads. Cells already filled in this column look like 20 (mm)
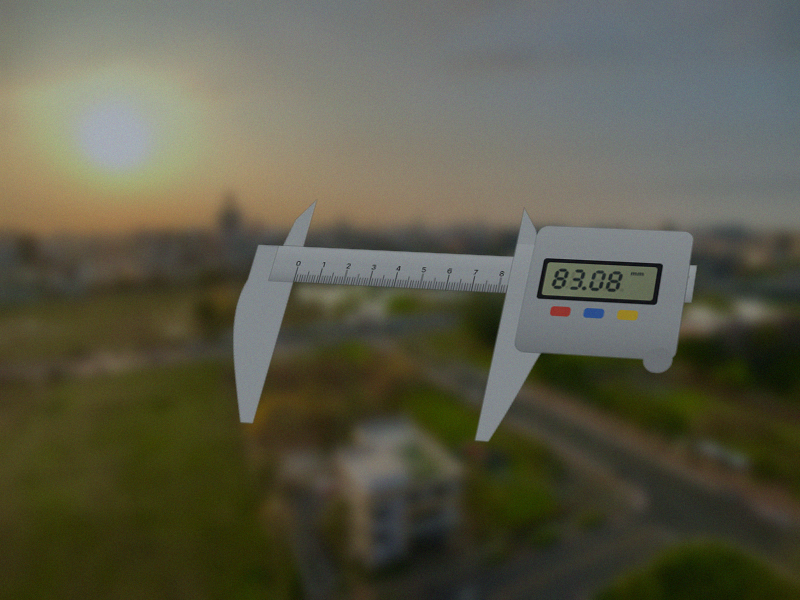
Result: 83.08 (mm)
